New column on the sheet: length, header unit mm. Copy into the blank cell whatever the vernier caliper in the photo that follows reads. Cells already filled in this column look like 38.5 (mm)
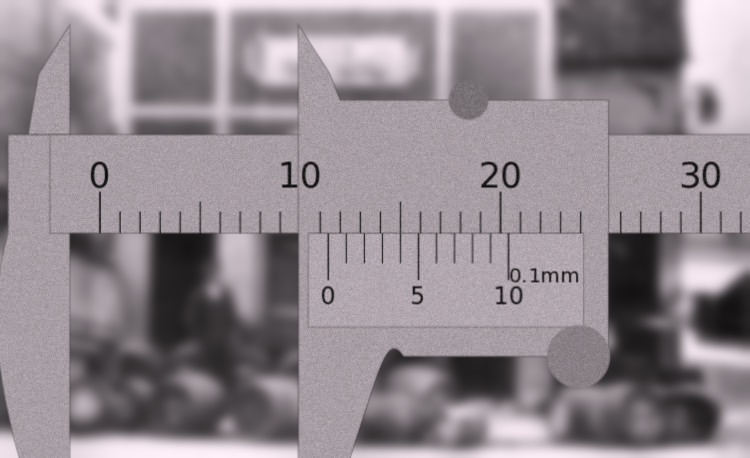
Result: 11.4 (mm)
